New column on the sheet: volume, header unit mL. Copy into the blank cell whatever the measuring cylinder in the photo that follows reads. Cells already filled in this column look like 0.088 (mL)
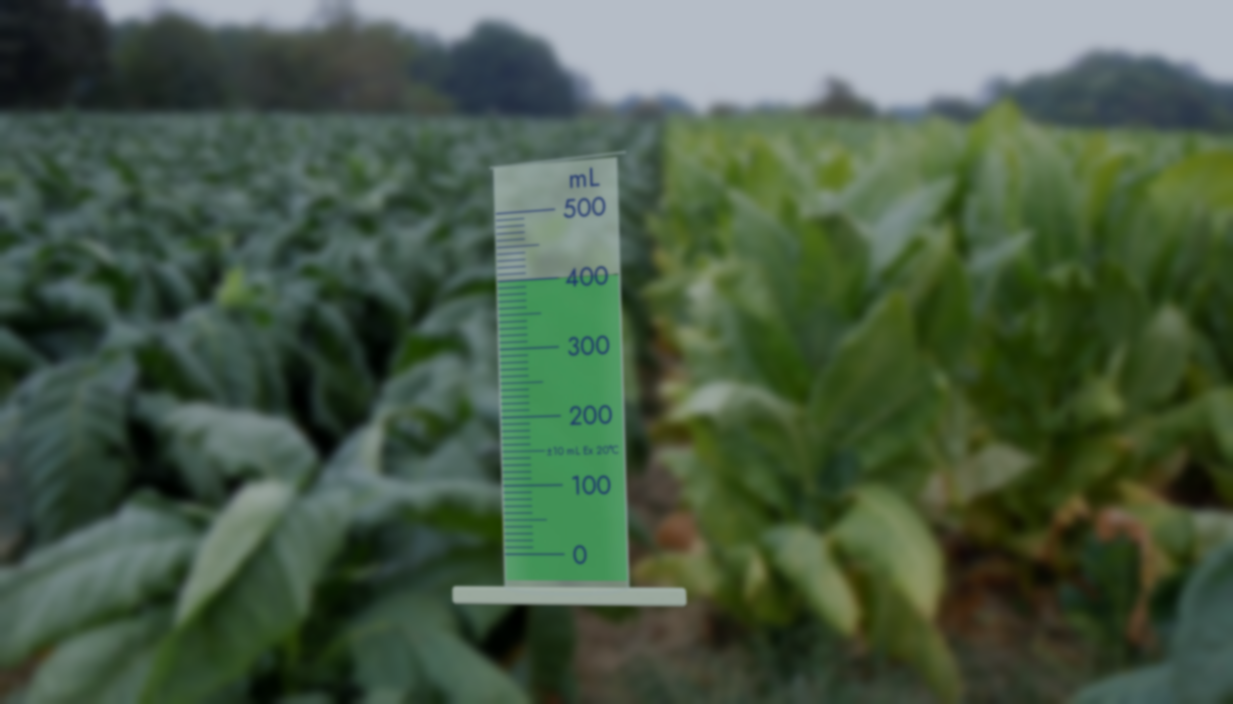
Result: 400 (mL)
